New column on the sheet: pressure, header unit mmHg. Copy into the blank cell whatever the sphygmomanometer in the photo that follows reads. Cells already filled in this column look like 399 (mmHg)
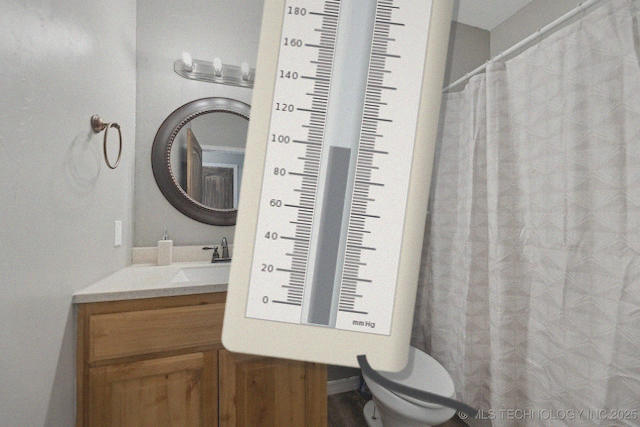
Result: 100 (mmHg)
